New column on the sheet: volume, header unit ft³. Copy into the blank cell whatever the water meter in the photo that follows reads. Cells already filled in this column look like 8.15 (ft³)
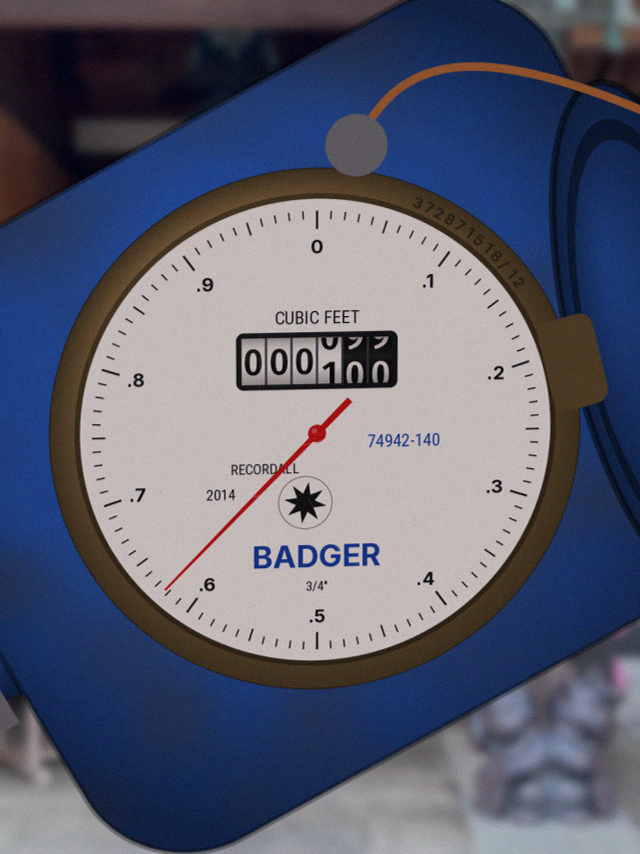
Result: 99.62 (ft³)
